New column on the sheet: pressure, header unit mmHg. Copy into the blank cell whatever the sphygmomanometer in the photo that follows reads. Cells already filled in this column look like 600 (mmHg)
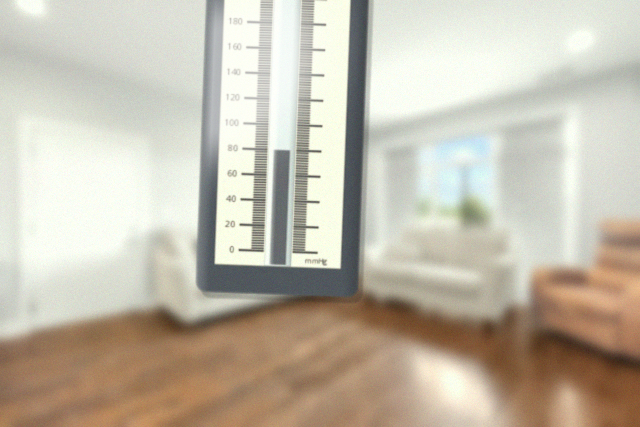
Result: 80 (mmHg)
